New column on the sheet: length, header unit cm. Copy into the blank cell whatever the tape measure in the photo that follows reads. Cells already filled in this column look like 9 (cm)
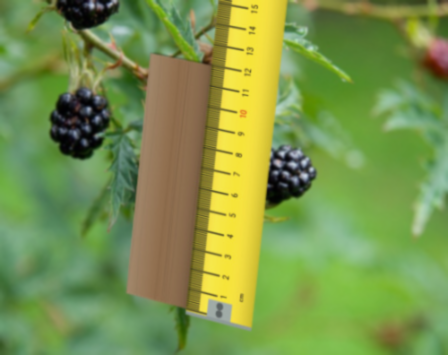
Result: 12 (cm)
